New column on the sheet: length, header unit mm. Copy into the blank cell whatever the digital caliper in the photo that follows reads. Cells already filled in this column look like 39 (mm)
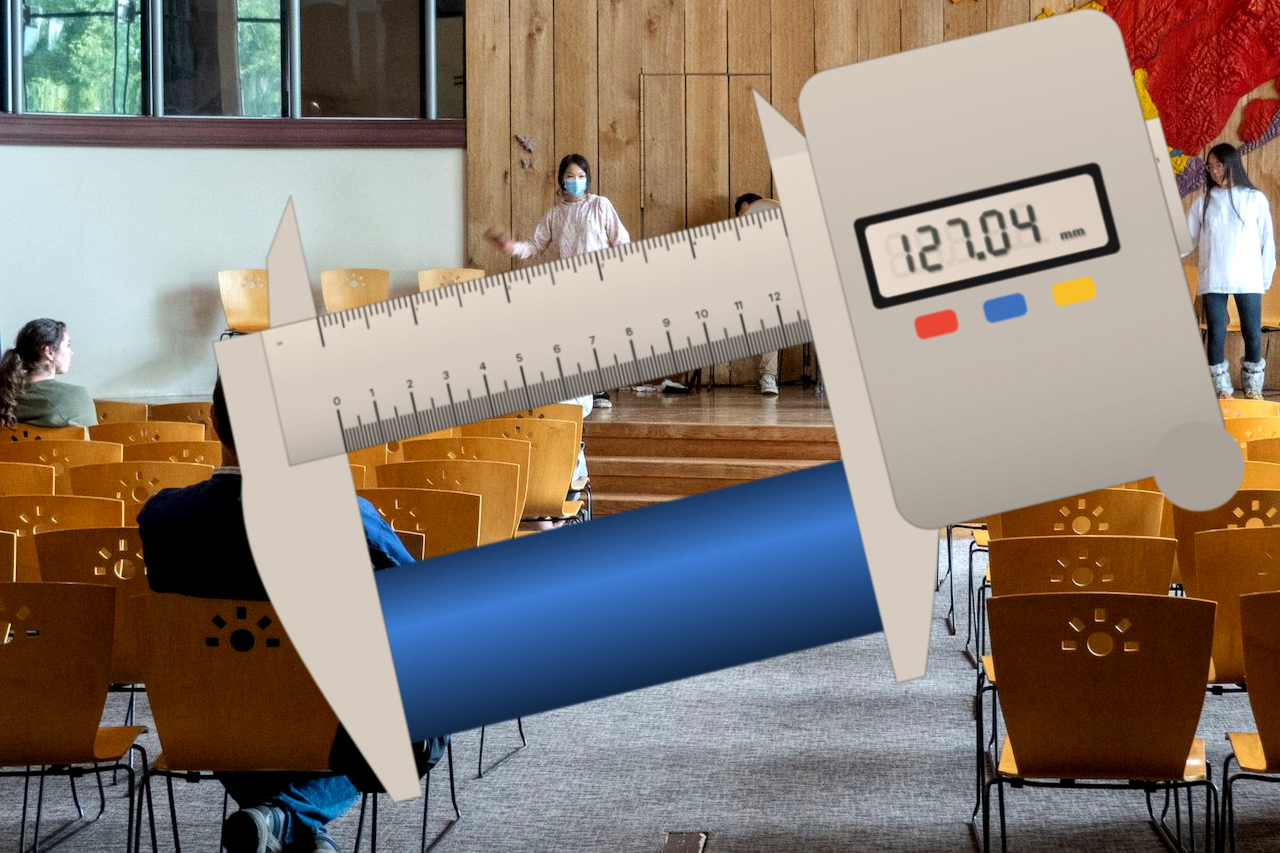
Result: 127.04 (mm)
